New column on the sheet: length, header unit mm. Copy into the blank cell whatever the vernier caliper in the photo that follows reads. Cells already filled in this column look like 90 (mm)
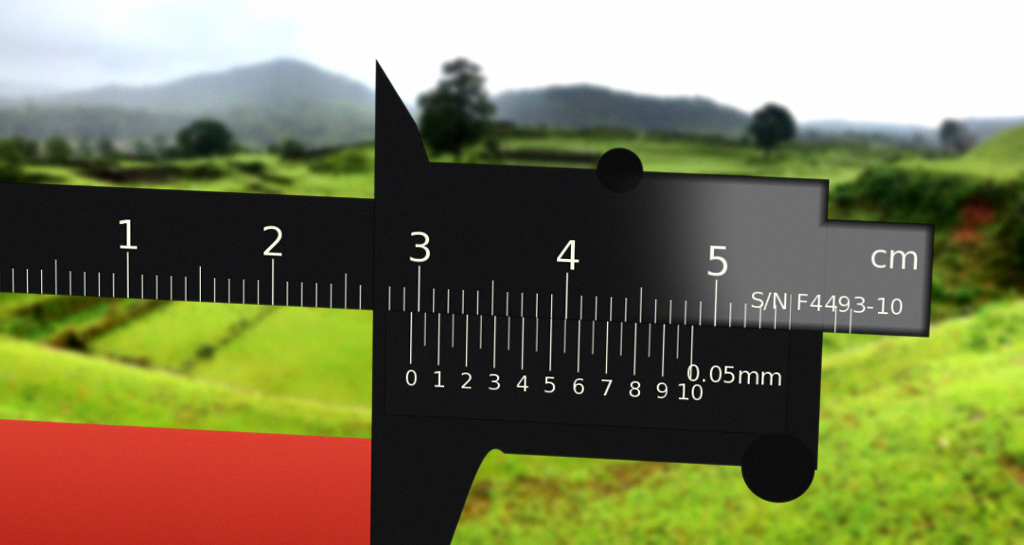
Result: 29.5 (mm)
